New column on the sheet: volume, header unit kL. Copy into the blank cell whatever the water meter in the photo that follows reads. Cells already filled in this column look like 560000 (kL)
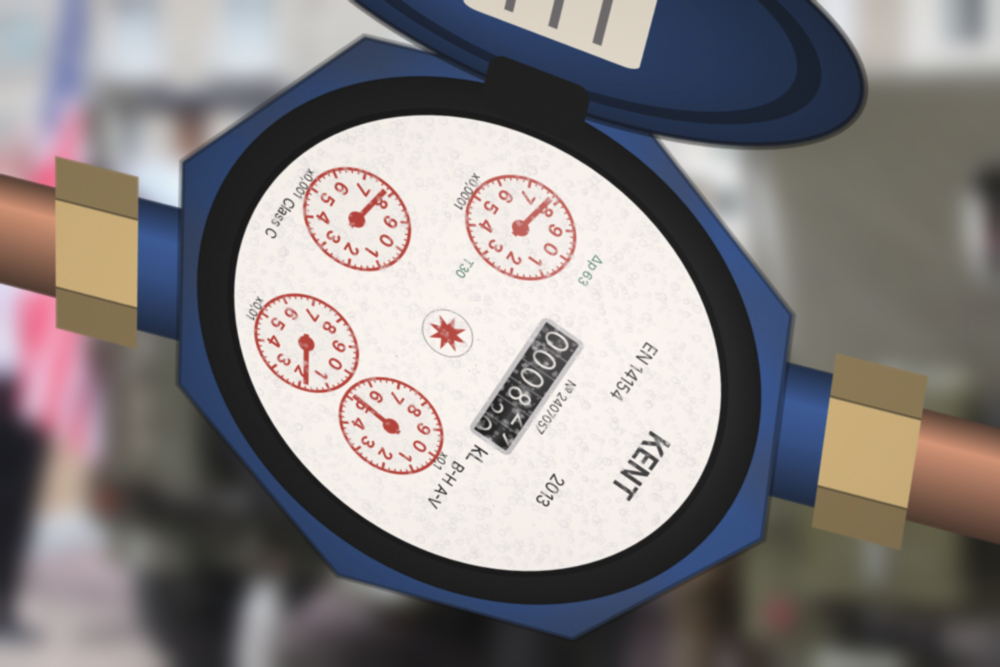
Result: 829.5177 (kL)
